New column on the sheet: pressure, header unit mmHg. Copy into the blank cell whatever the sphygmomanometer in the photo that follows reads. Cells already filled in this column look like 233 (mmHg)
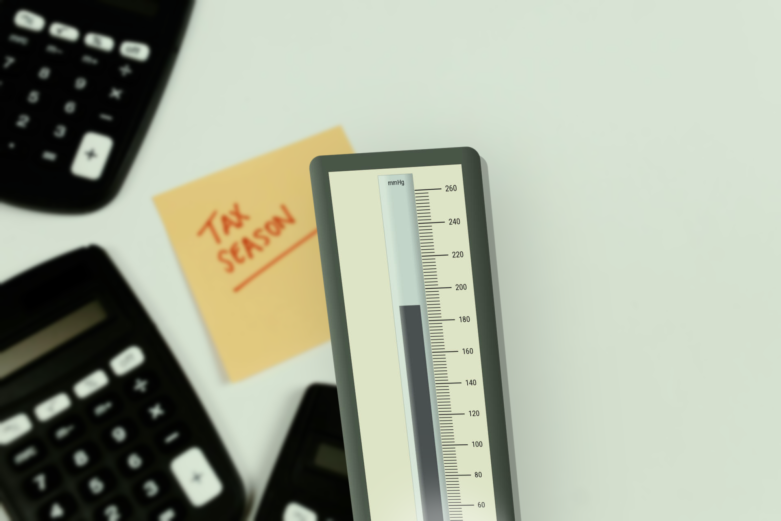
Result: 190 (mmHg)
